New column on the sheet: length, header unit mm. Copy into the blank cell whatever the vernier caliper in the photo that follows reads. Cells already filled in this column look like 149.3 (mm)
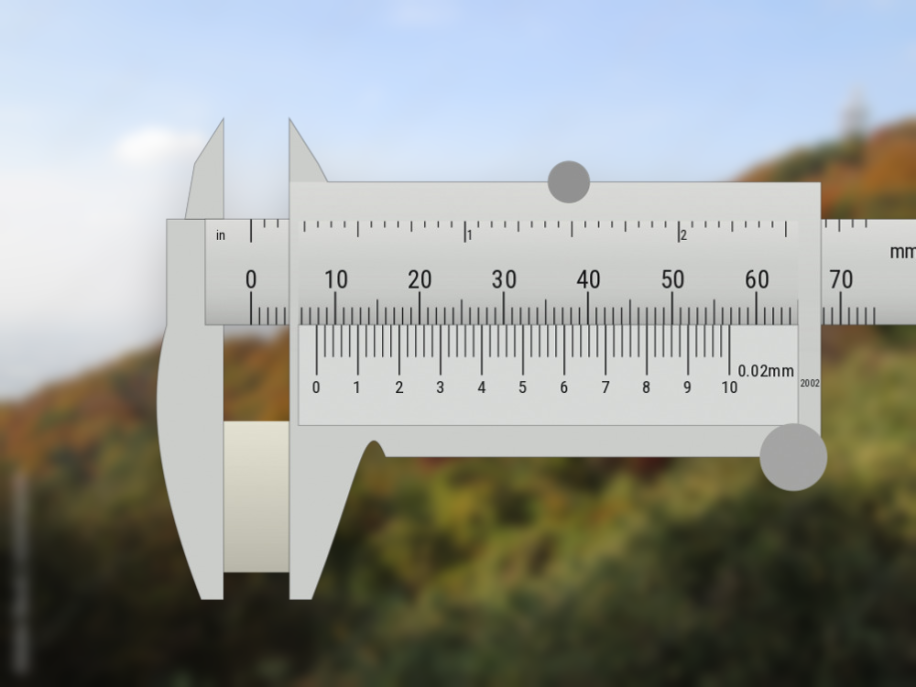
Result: 7.8 (mm)
